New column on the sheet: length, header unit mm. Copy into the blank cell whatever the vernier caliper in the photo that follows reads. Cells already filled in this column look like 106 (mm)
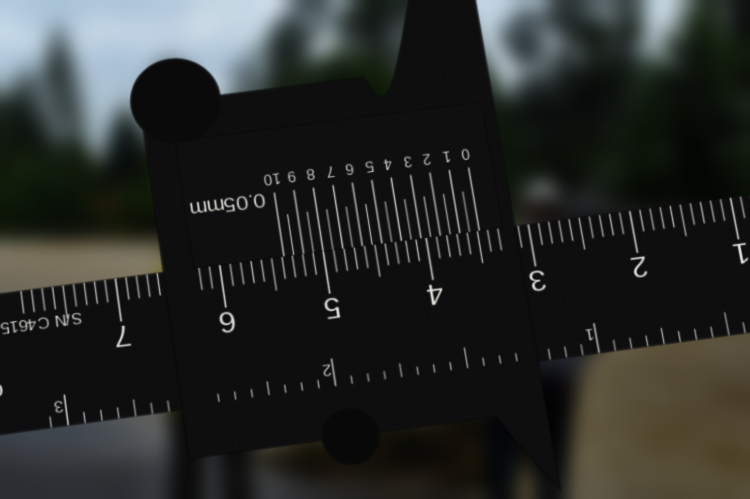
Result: 34.8 (mm)
